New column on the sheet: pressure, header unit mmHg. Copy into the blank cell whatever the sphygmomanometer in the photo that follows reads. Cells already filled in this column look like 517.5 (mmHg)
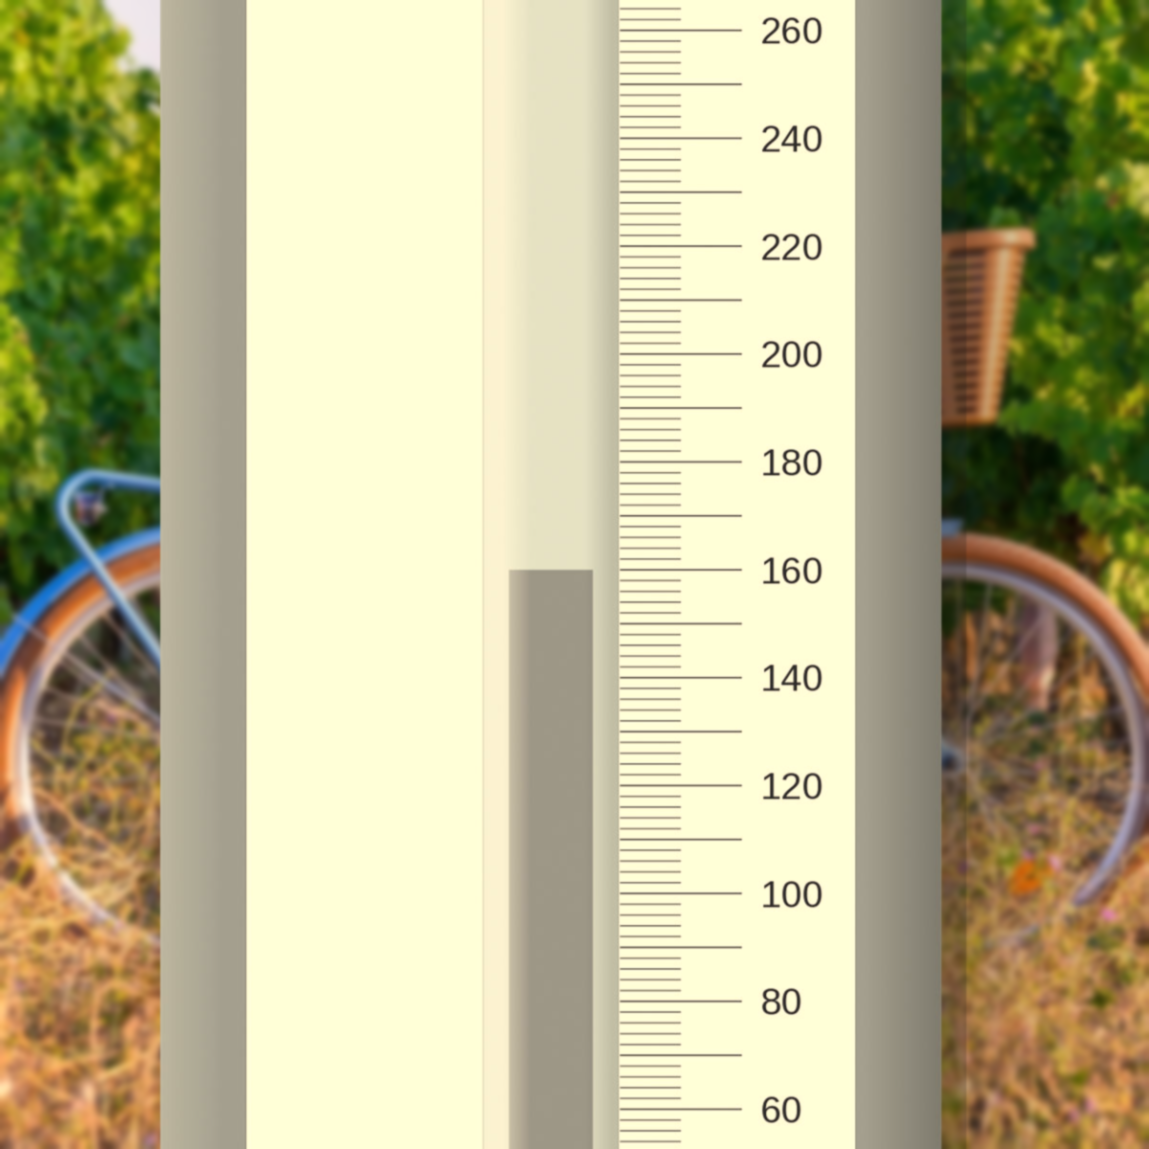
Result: 160 (mmHg)
